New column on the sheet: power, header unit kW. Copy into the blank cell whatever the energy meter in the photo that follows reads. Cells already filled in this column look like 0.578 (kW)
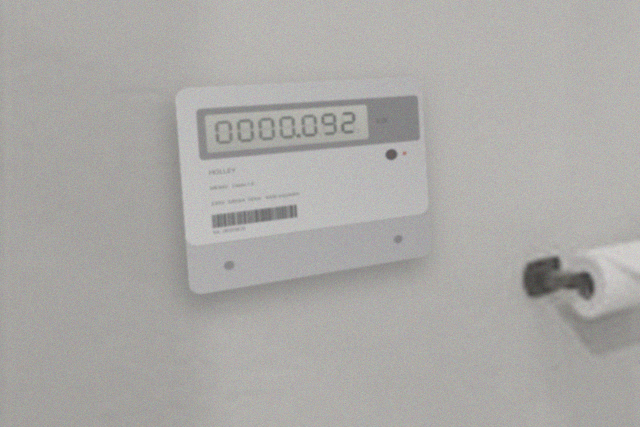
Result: 0.092 (kW)
